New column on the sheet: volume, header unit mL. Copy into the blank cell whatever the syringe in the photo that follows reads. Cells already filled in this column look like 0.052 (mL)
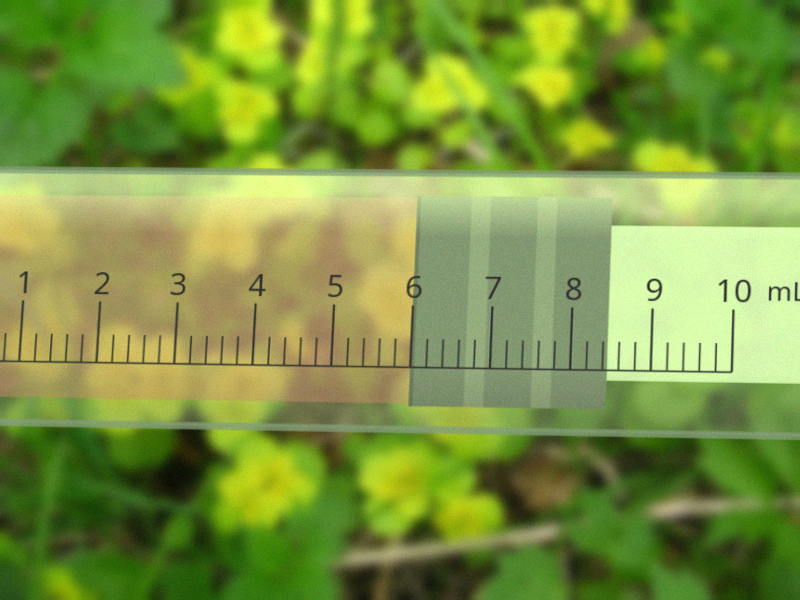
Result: 6 (mL)
